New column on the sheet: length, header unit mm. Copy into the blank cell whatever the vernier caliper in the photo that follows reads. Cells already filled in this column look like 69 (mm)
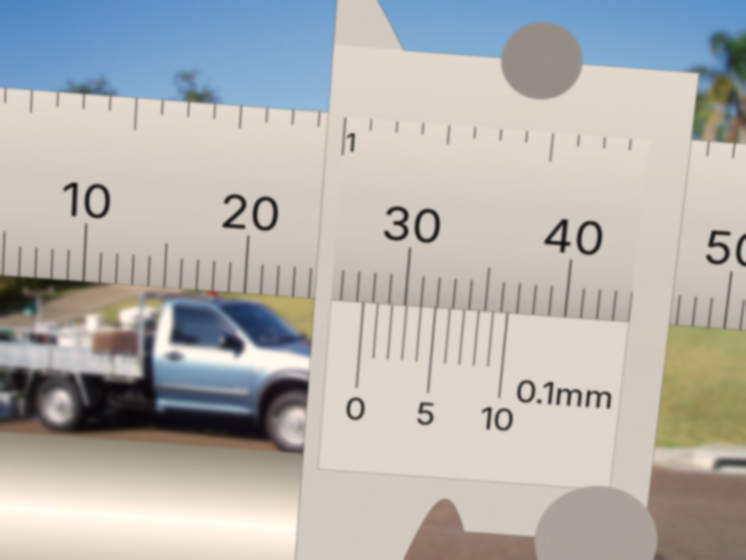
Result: 27.4 (mm)
